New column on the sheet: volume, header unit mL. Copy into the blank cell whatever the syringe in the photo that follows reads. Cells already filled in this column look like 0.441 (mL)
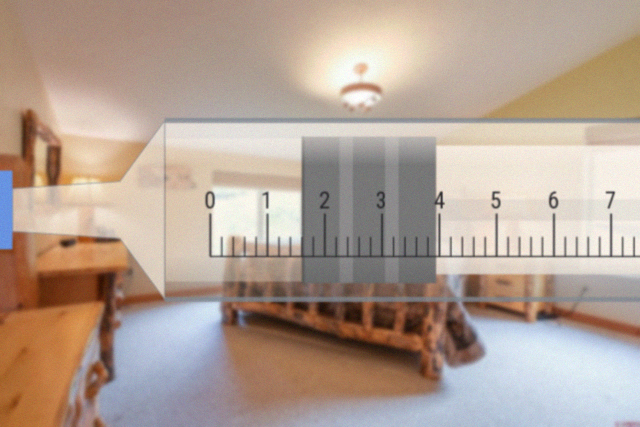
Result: 1.6 (mL)
